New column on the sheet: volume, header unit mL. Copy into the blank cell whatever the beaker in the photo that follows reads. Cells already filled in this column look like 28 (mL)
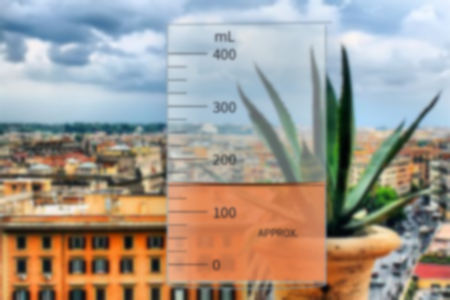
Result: 150 (mL)
